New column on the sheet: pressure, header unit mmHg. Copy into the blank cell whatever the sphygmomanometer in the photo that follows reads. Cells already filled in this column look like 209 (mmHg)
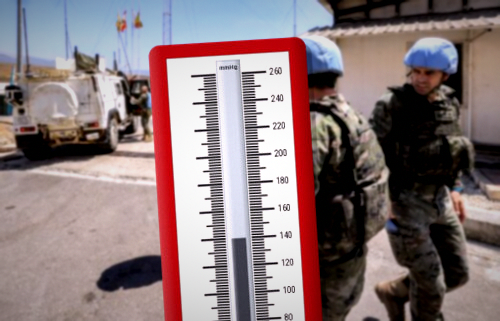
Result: 140 (mmHg)
